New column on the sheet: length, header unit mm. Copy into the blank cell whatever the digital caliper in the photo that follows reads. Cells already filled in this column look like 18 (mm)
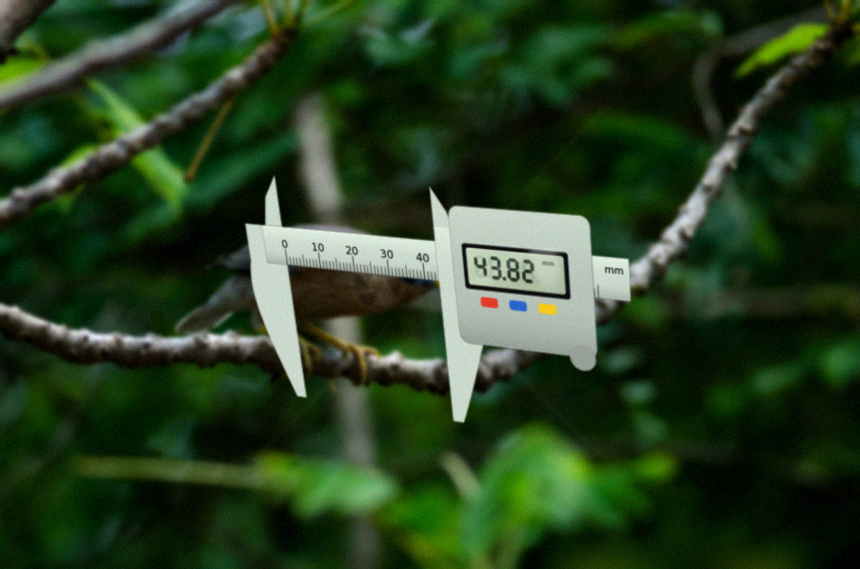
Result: 43.82 (mm)
